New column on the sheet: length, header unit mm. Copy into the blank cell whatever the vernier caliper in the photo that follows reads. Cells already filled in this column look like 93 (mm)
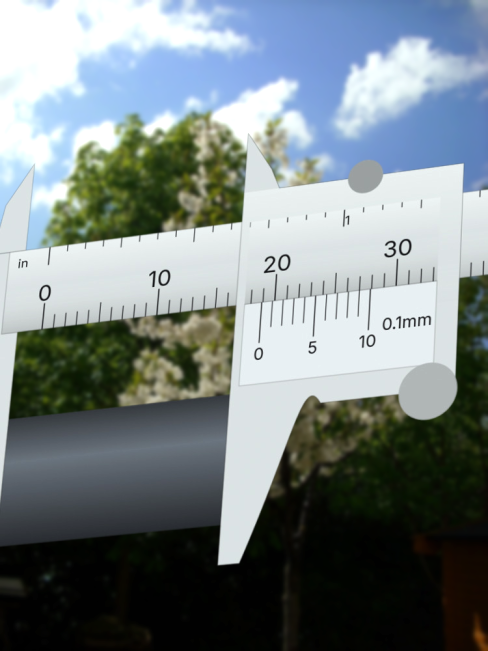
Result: 18.9 (mm)
